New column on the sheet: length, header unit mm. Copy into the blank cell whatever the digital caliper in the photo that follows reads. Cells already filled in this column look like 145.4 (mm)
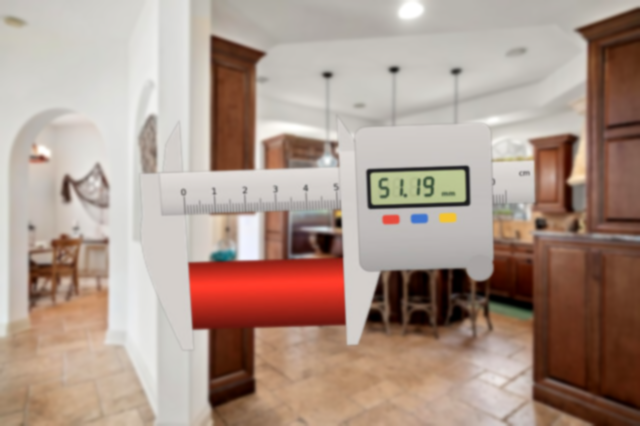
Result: 51.19 (mm)
